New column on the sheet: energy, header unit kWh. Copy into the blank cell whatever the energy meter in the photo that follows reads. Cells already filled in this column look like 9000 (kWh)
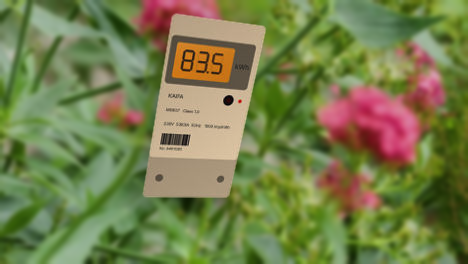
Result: 83.5 (kWh)
